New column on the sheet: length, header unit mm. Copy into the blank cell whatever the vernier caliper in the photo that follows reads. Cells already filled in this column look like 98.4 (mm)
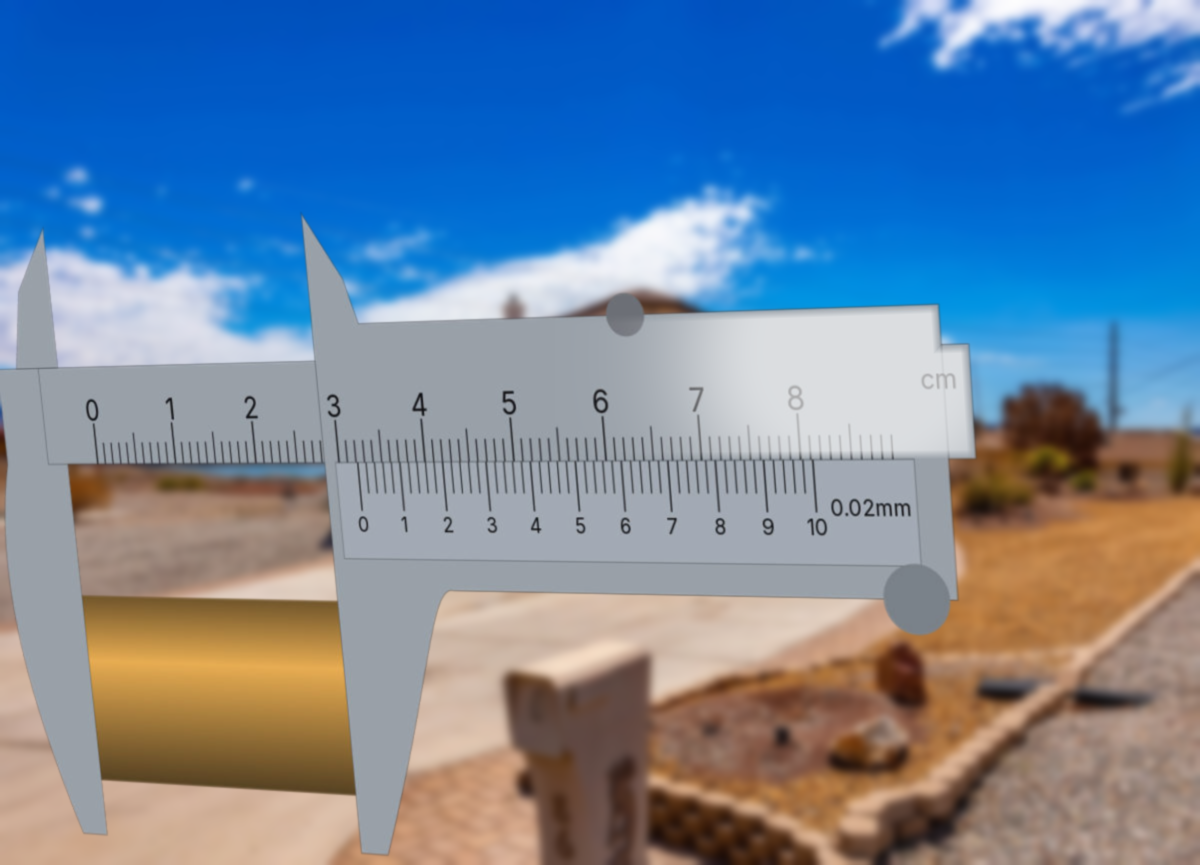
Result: 32.2 (mm)
